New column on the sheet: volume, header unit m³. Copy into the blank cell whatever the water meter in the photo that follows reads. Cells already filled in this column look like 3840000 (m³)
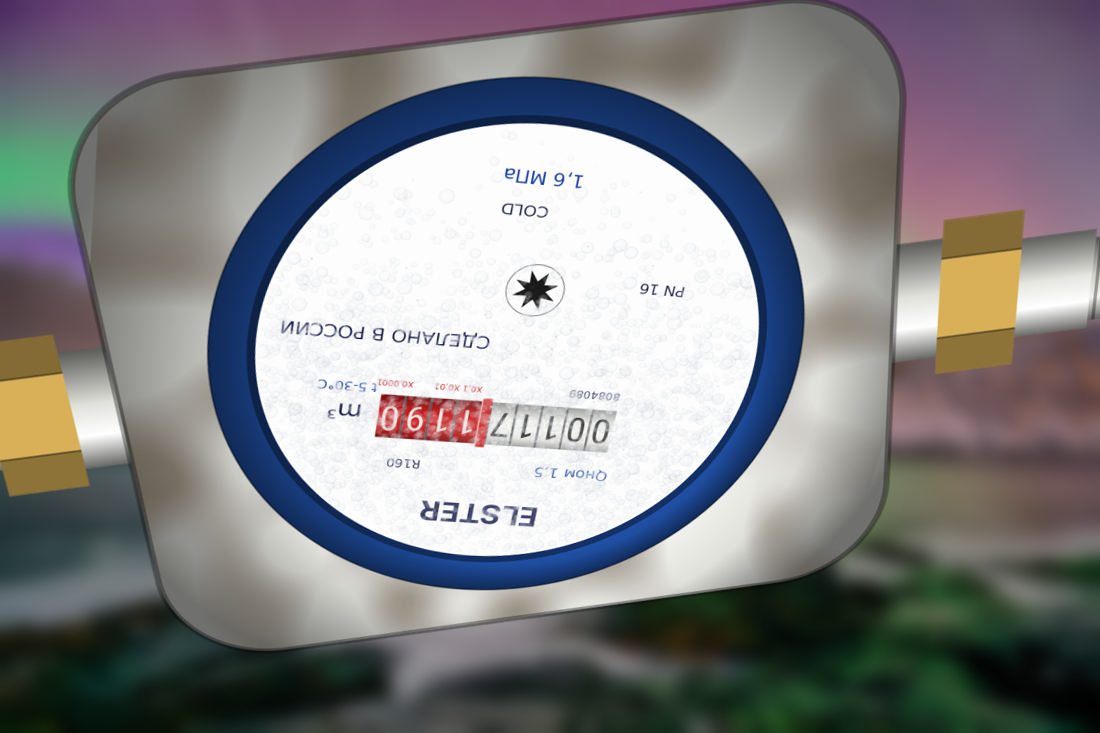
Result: 117.1190 (m³)
